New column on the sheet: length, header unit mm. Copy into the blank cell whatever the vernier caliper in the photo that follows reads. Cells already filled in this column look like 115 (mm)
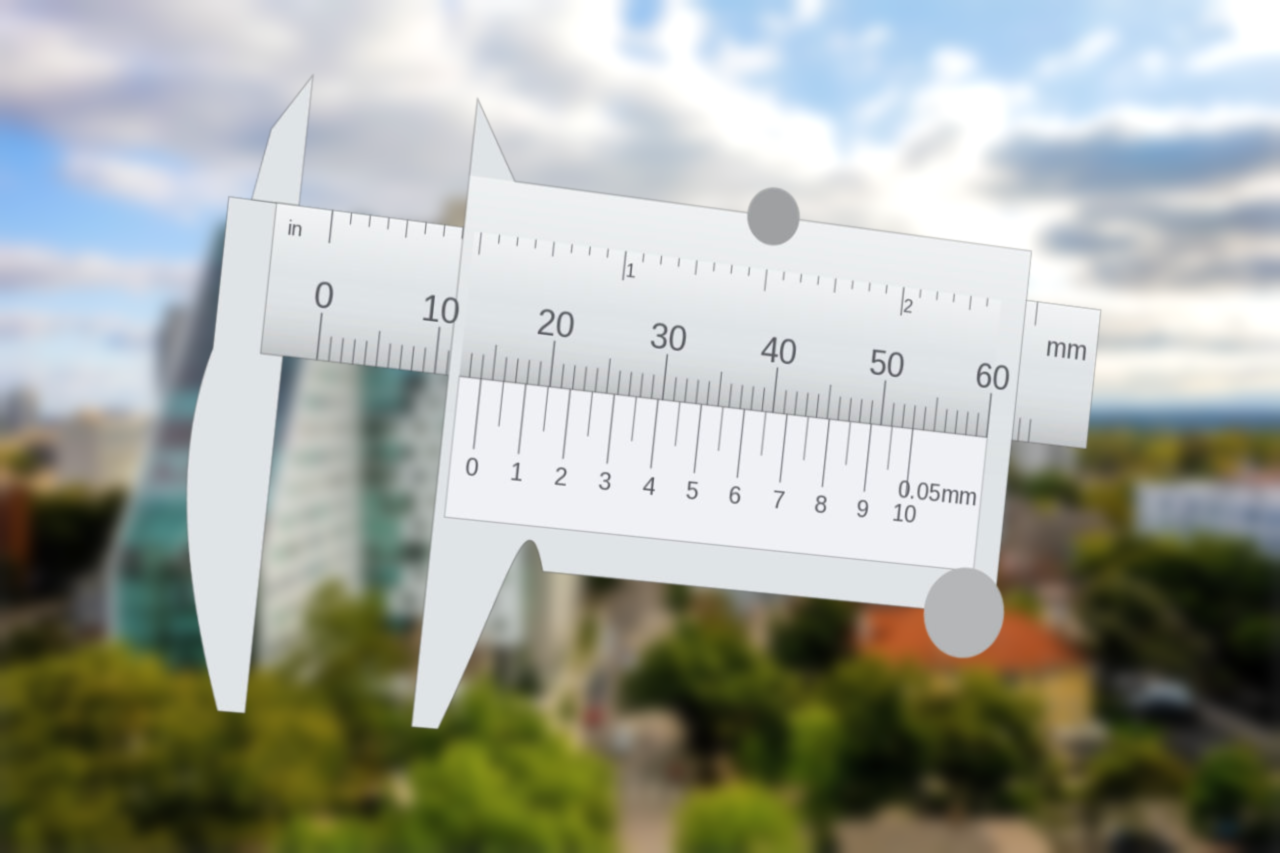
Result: 14.0 (mm)
